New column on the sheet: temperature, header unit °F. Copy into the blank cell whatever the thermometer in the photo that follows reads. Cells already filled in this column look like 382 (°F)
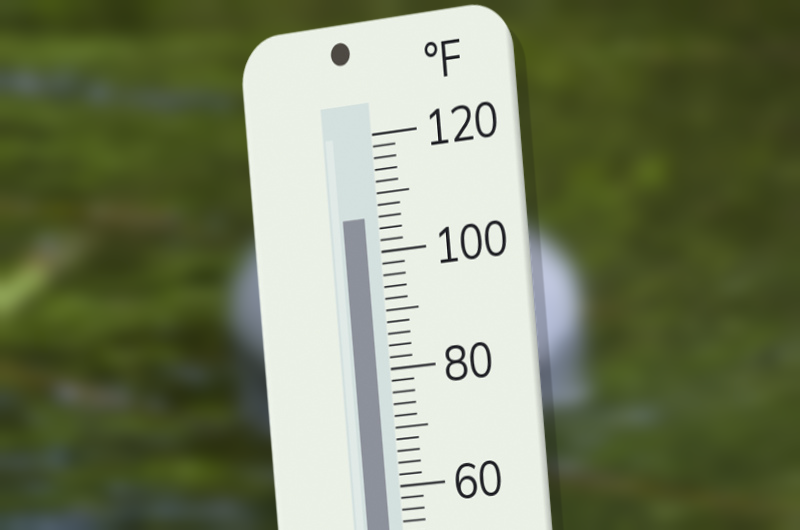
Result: 106 (°F)
